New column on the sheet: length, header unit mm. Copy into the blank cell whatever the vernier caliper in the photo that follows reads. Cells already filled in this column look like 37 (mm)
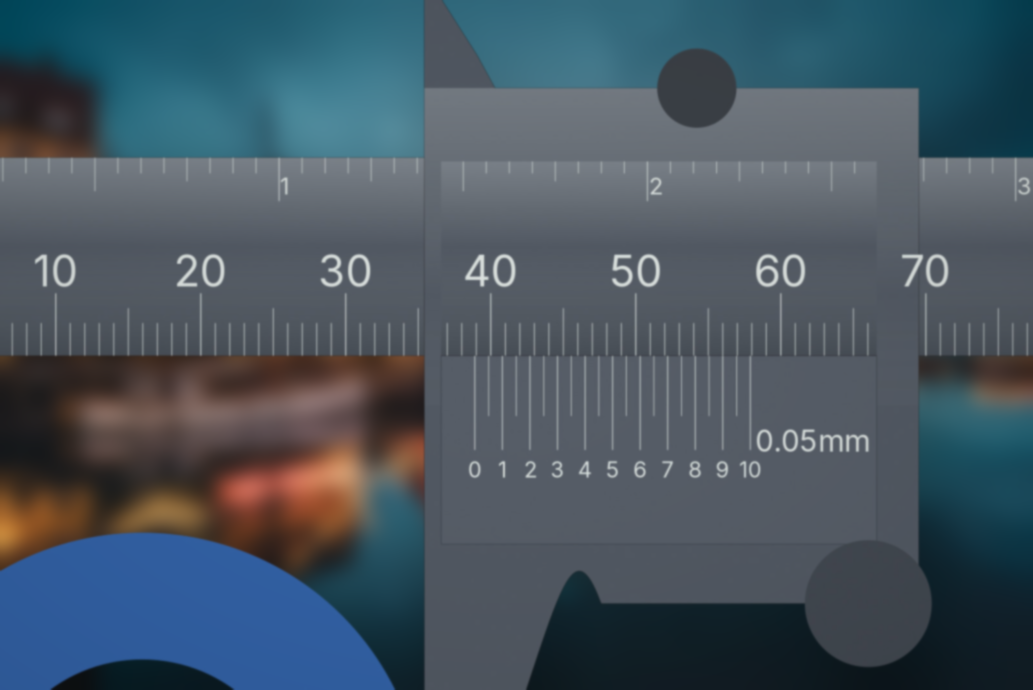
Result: 38.9 (mm)
